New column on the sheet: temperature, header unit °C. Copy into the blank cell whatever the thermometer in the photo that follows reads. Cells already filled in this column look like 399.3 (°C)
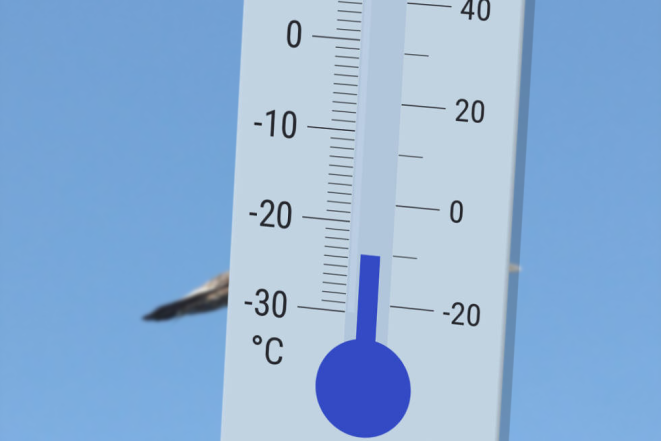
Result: -23.5 (°C)
